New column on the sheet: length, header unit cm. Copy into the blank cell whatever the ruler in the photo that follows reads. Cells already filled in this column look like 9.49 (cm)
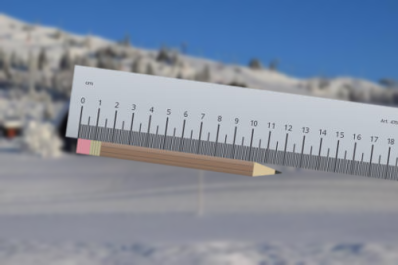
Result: 12 (cm)
